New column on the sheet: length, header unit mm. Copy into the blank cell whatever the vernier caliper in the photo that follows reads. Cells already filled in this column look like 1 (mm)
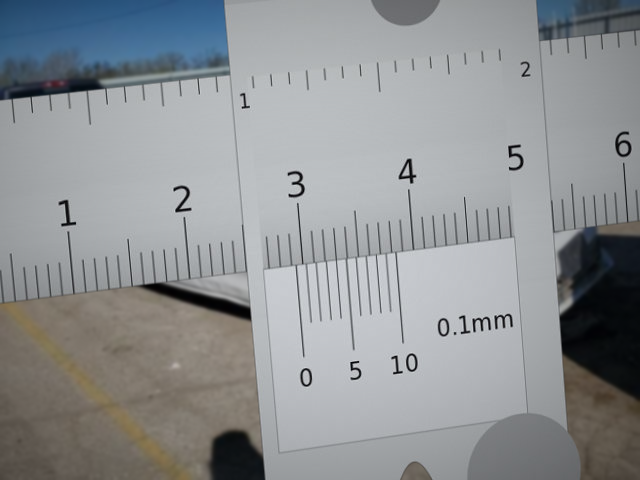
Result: 29.4 (mm)
